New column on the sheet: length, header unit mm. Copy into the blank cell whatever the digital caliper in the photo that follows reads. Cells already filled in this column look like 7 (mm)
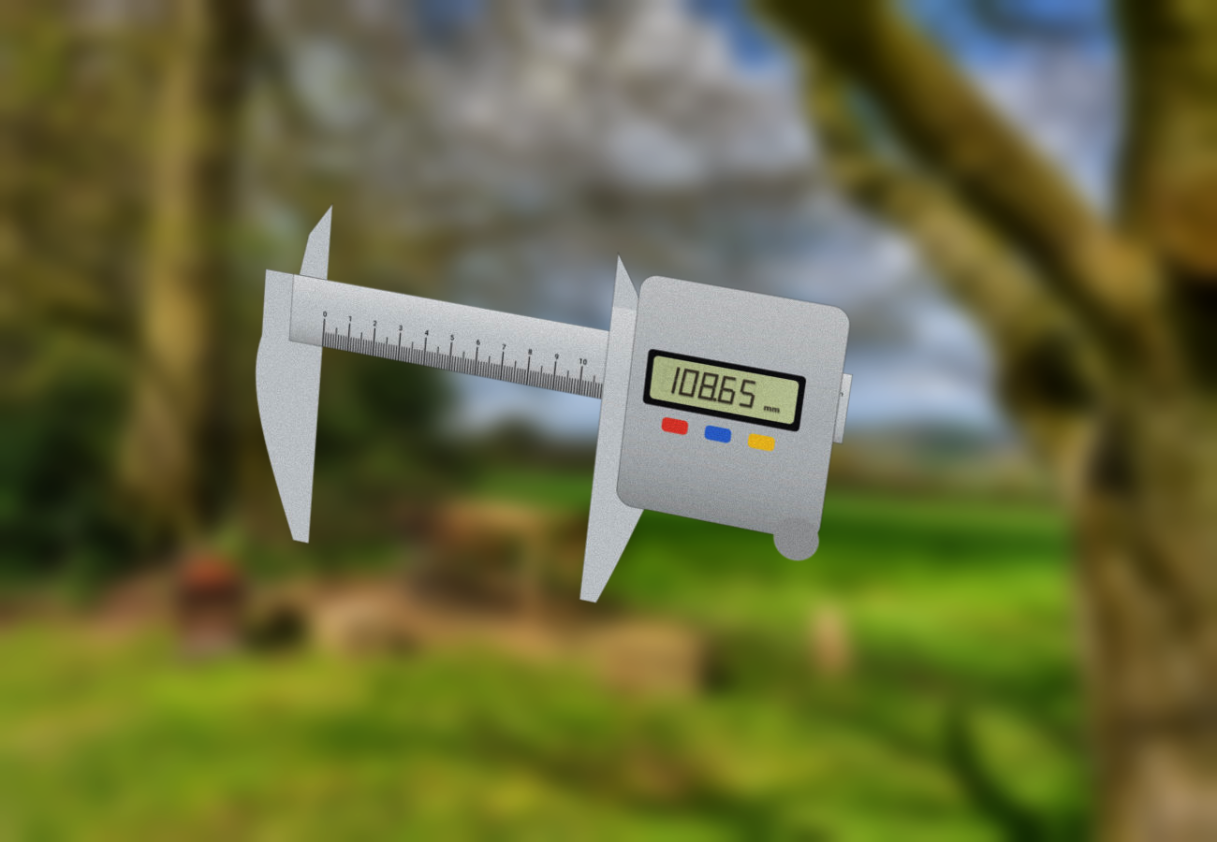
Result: 108.65 (mm)
